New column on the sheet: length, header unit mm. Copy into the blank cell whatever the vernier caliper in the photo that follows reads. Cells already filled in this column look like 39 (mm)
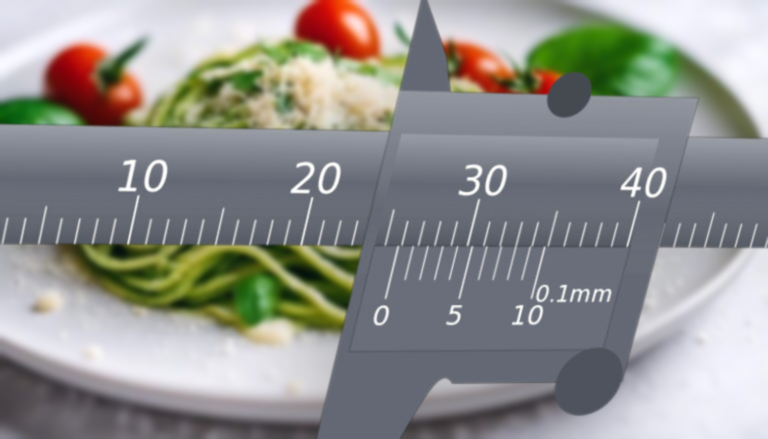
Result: 25.8 (mm)
